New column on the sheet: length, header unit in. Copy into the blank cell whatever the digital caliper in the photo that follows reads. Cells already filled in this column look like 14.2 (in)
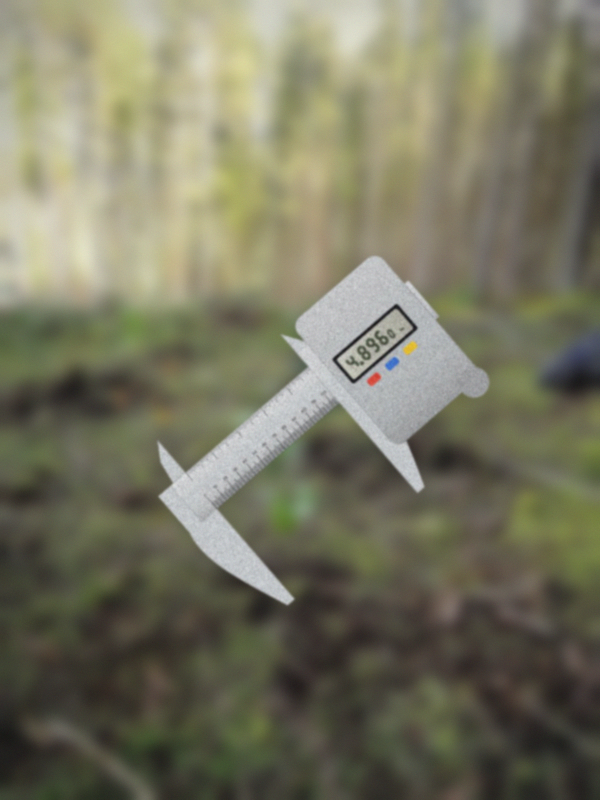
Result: 4.8960 (in)
